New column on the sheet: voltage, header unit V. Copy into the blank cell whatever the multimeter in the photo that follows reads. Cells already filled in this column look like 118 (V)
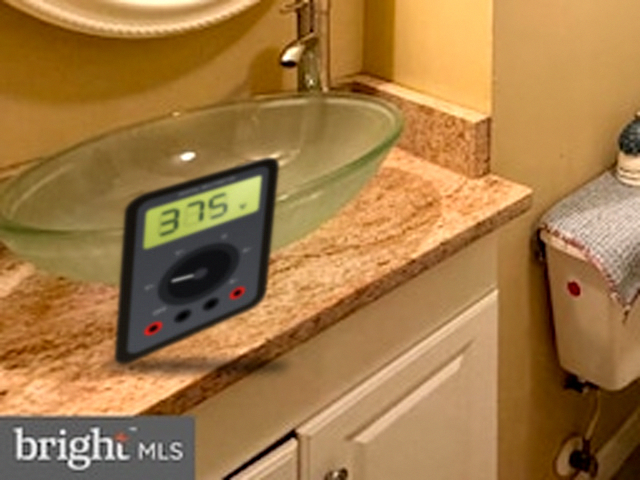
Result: 375 (V)
